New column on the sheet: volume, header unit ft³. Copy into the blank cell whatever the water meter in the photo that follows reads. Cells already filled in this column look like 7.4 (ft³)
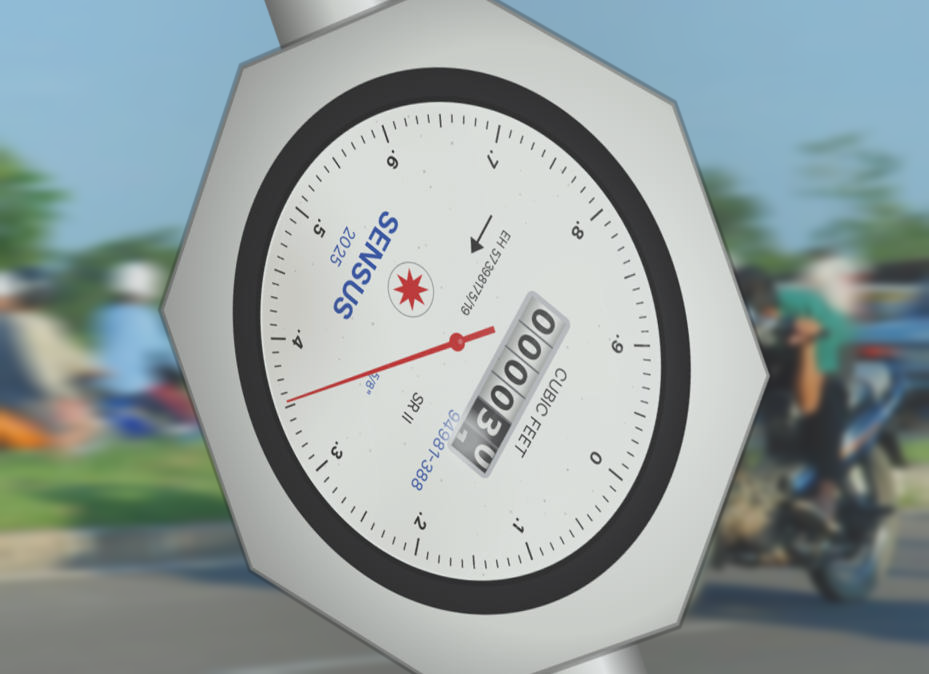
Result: 30.35 (ft³)
